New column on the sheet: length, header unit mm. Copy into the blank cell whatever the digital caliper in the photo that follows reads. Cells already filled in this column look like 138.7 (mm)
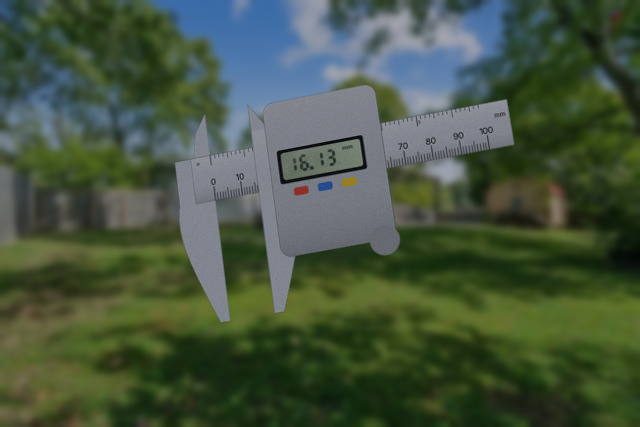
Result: 16.13 (mm)
